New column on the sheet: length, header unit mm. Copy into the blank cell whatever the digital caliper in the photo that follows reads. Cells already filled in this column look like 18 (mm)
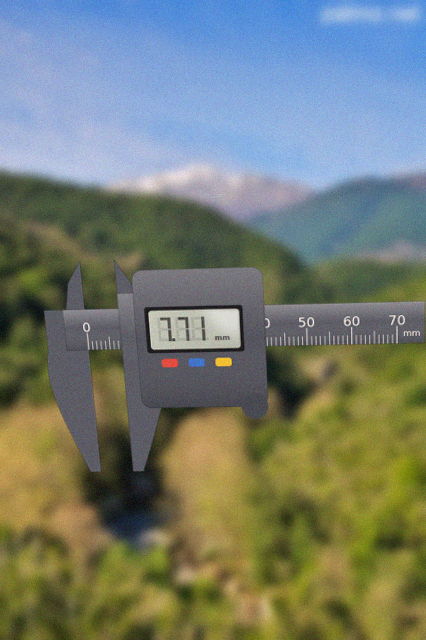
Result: 7.71 (mm)
